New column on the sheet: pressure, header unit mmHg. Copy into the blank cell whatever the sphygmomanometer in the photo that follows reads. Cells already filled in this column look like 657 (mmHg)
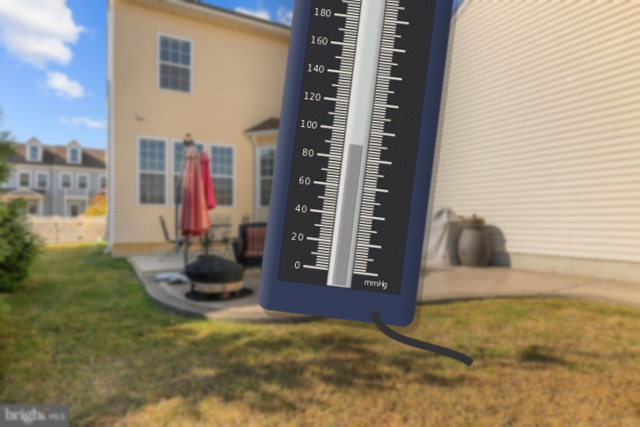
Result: 90 (mmHg)
